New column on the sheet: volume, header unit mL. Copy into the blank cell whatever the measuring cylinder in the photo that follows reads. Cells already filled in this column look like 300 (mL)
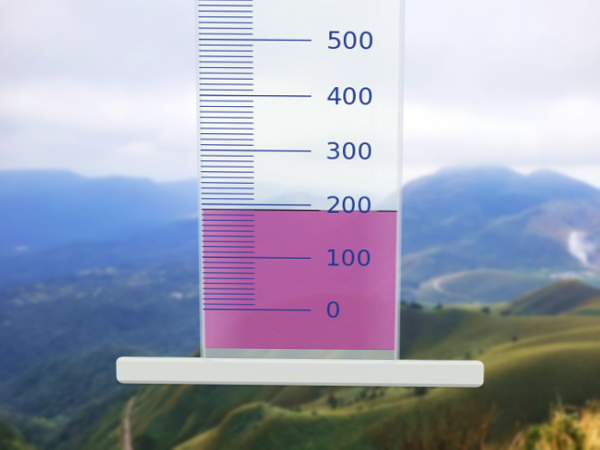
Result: 190 (mL)
